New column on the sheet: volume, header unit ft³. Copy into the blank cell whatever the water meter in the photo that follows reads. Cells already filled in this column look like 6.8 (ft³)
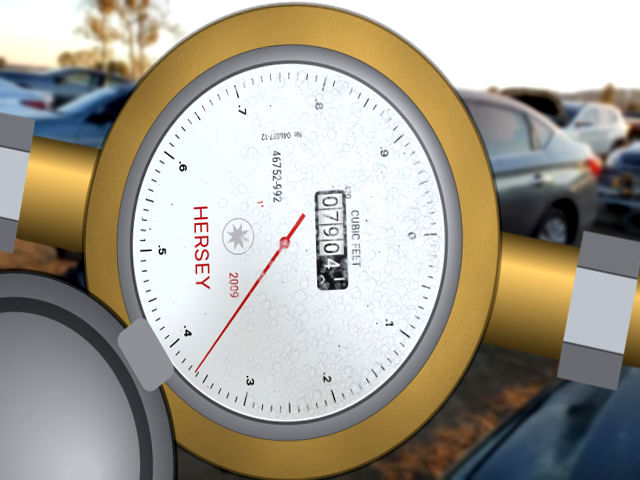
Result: 79041.36 (ft³)
